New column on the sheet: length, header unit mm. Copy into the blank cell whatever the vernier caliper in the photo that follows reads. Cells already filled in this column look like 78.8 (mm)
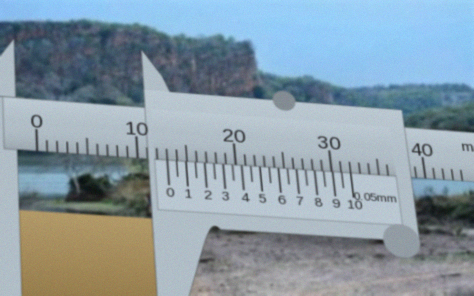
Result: 13.0 (mm)
